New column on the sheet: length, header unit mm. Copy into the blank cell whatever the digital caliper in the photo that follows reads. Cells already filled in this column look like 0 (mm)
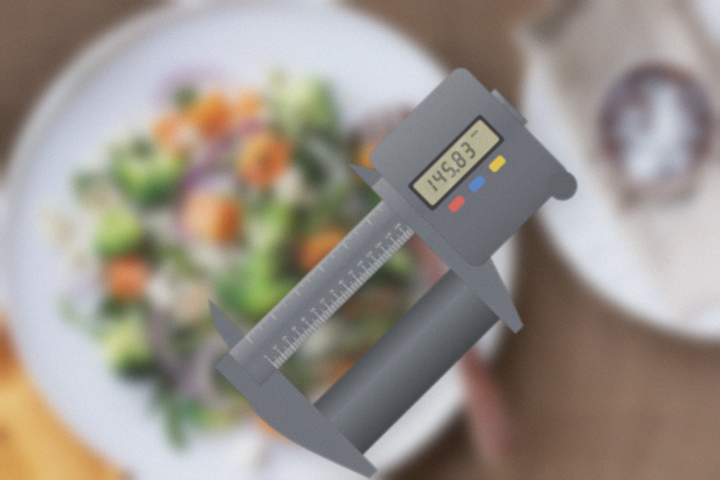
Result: 145.83 (mm)
